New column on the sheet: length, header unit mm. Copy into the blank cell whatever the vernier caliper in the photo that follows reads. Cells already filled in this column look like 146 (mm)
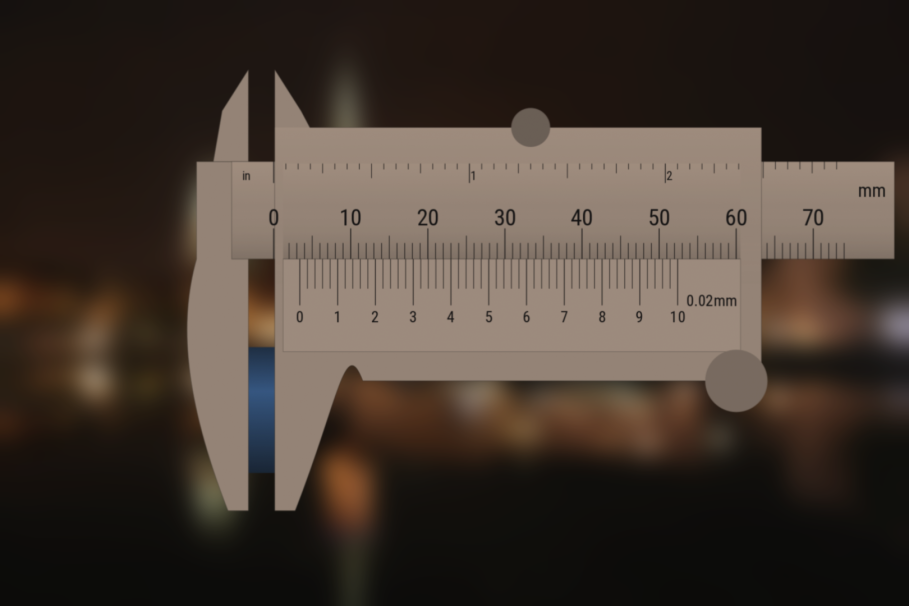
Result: 3.4 (mm)
